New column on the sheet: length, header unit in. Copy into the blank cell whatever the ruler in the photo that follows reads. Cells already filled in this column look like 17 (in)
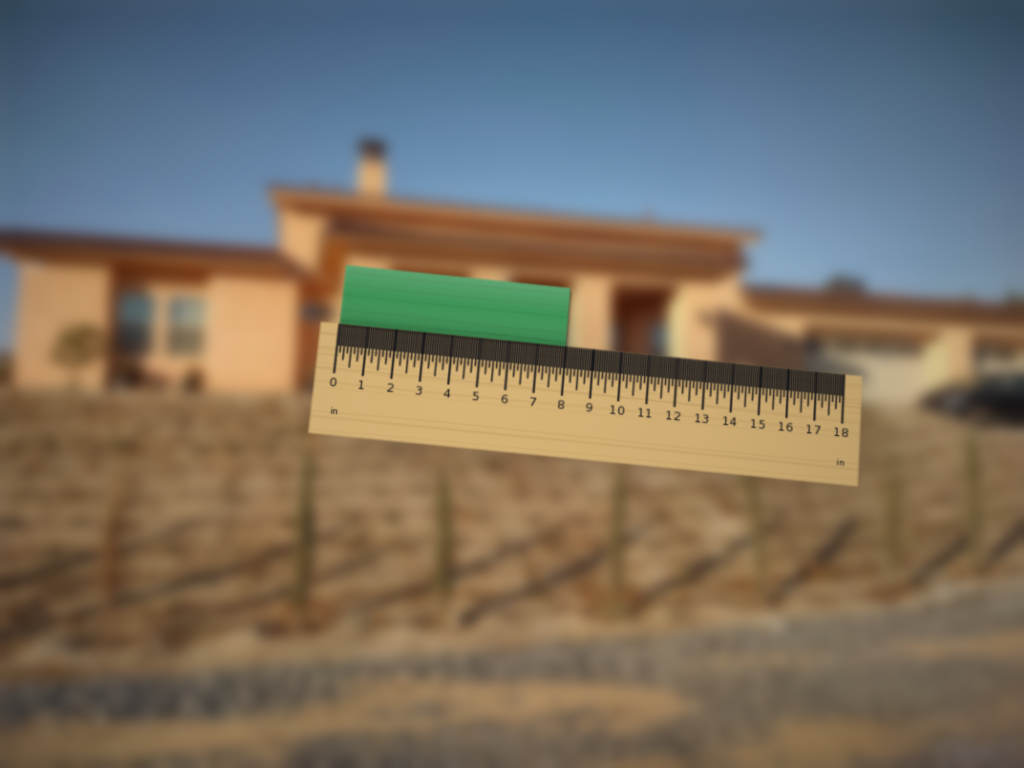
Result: 8 (in)
